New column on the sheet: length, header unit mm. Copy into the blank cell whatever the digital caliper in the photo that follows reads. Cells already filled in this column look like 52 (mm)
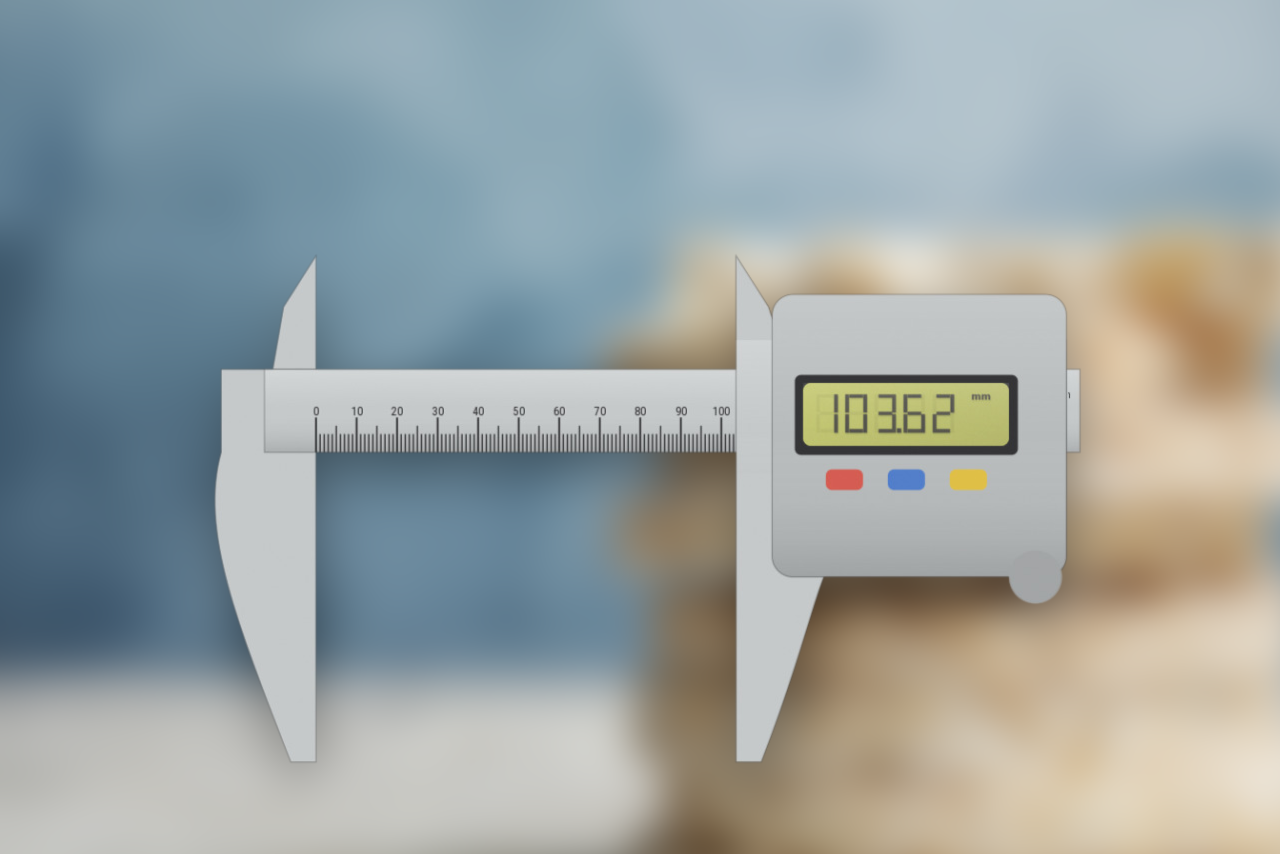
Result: 103.62 (mm)
